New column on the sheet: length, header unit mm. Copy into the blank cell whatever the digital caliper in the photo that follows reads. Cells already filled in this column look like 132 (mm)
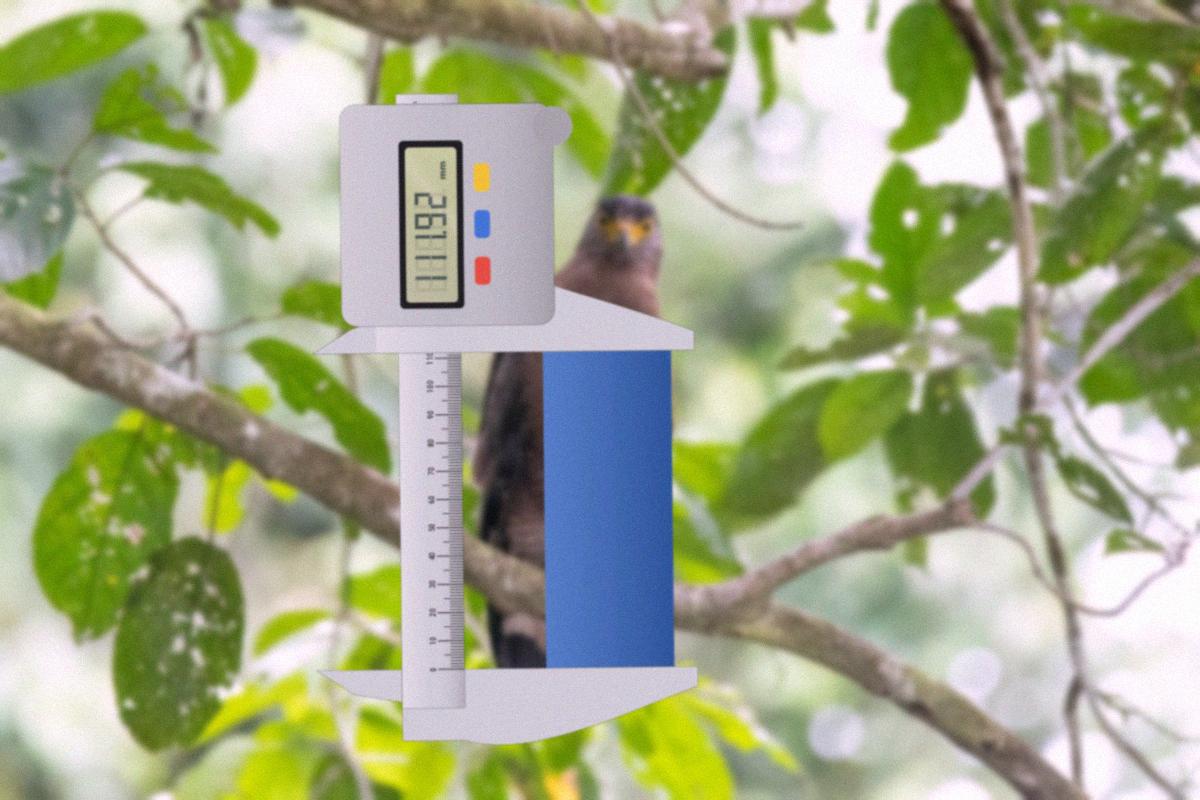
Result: 111.92 (mm)
